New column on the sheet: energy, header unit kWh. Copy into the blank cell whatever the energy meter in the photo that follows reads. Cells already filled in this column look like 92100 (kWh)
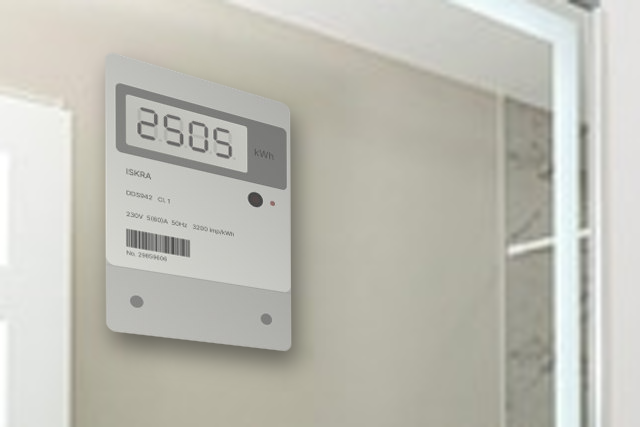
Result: 2505 (kWh)
